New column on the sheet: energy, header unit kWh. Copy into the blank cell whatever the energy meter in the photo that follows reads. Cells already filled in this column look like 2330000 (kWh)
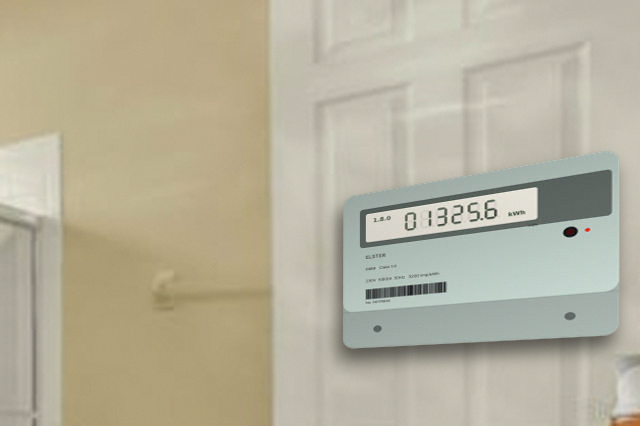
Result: 1325.6 (kWh)
